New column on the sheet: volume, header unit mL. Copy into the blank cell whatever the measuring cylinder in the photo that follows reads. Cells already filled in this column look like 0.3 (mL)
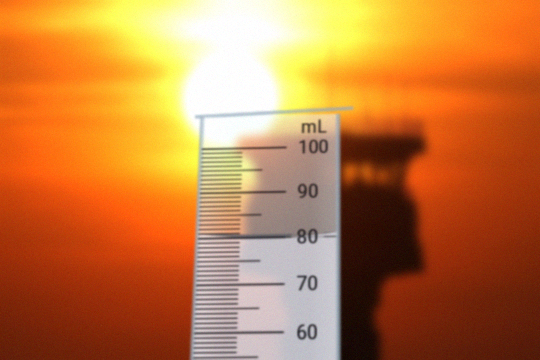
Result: 80 (mL)
